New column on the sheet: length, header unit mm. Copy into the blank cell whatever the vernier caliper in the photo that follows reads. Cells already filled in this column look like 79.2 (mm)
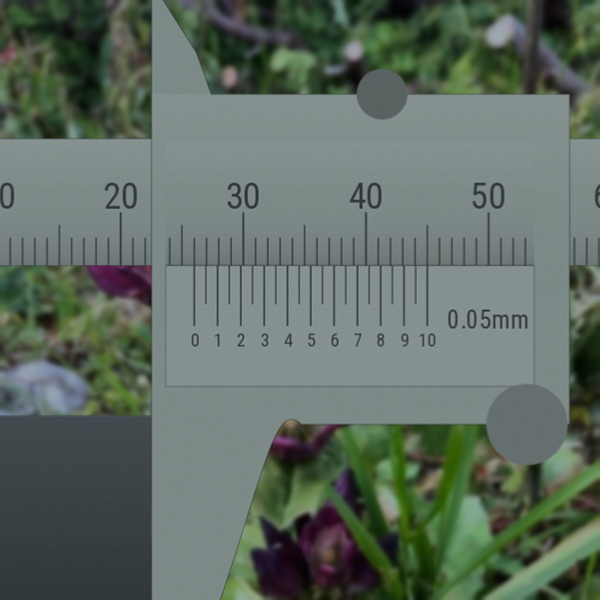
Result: 26.0 (mm)
